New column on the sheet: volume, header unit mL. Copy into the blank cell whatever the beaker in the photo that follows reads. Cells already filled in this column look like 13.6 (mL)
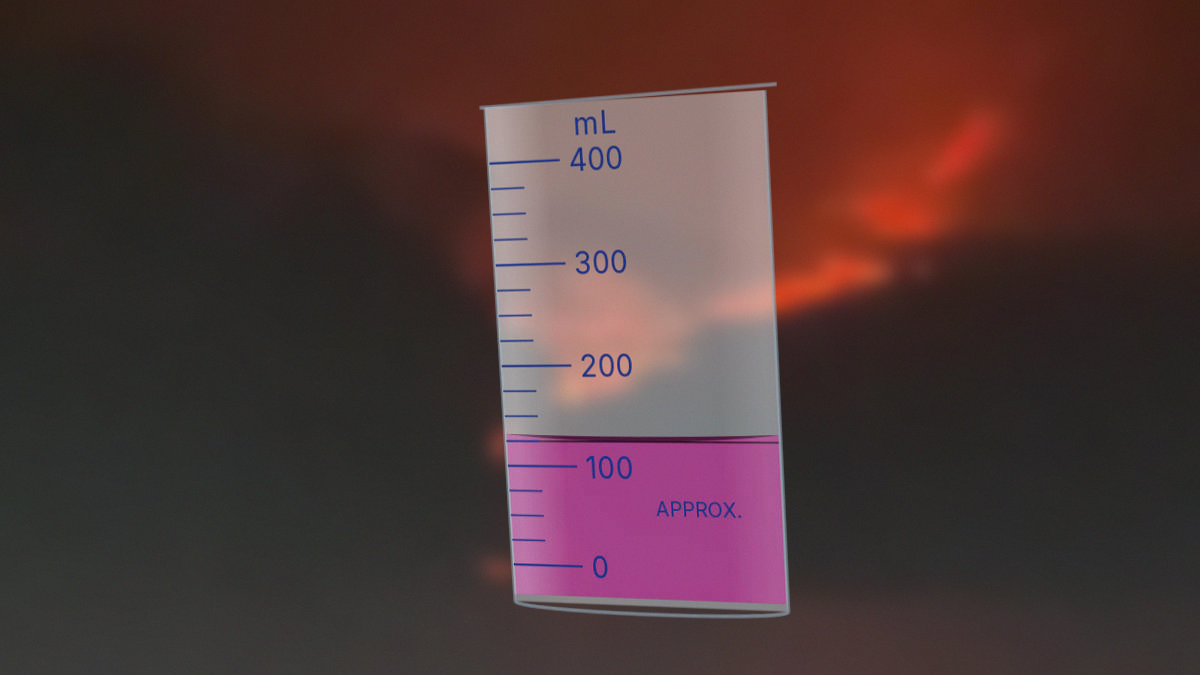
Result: 125 (mL)
